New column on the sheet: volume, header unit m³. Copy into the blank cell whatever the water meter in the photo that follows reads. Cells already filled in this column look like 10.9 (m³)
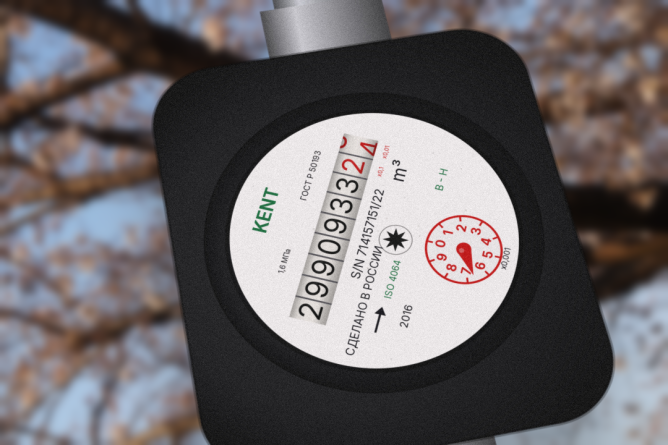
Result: 2990933.236 (m³)
